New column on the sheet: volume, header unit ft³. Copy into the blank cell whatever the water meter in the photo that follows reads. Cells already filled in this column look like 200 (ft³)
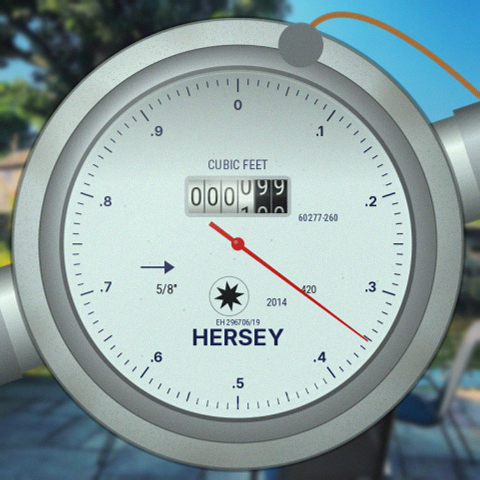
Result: 99.35 (ft³)
